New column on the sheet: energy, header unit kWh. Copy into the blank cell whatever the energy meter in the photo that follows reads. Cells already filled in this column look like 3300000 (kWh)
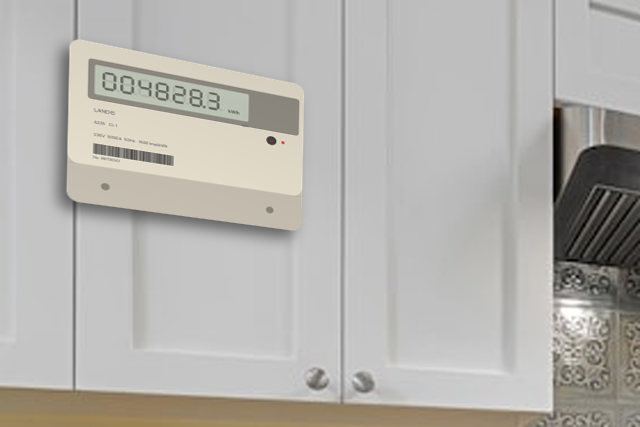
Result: 4828.3 (kWh)
